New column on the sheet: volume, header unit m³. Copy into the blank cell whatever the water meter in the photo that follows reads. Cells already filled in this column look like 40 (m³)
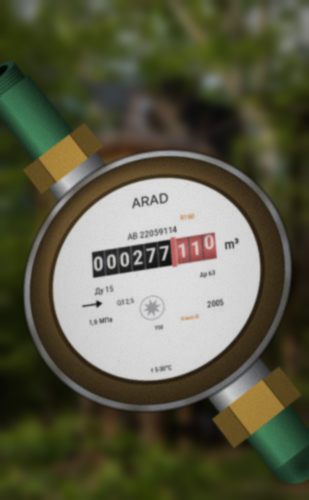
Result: 277.110 (m³)
